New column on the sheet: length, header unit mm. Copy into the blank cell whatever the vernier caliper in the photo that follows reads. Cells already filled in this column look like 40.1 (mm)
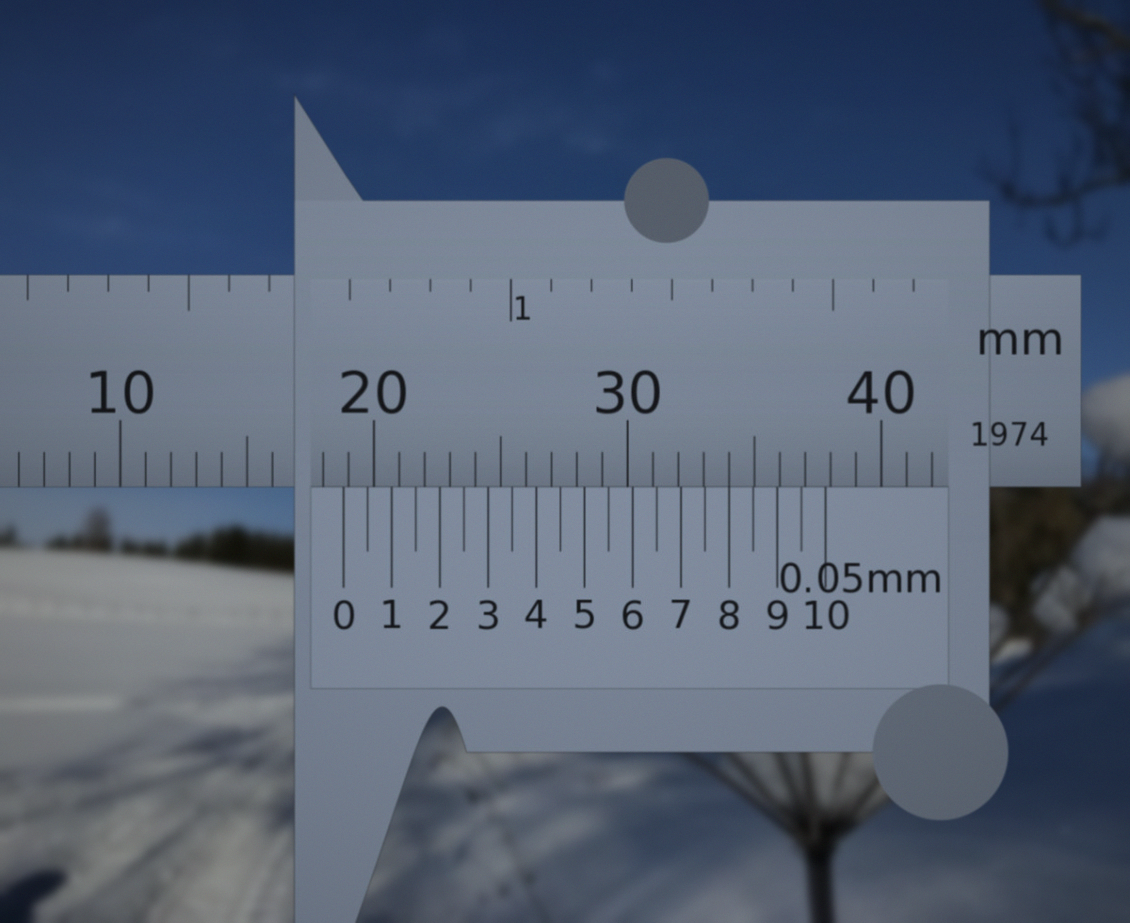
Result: 18.80 (mm)
